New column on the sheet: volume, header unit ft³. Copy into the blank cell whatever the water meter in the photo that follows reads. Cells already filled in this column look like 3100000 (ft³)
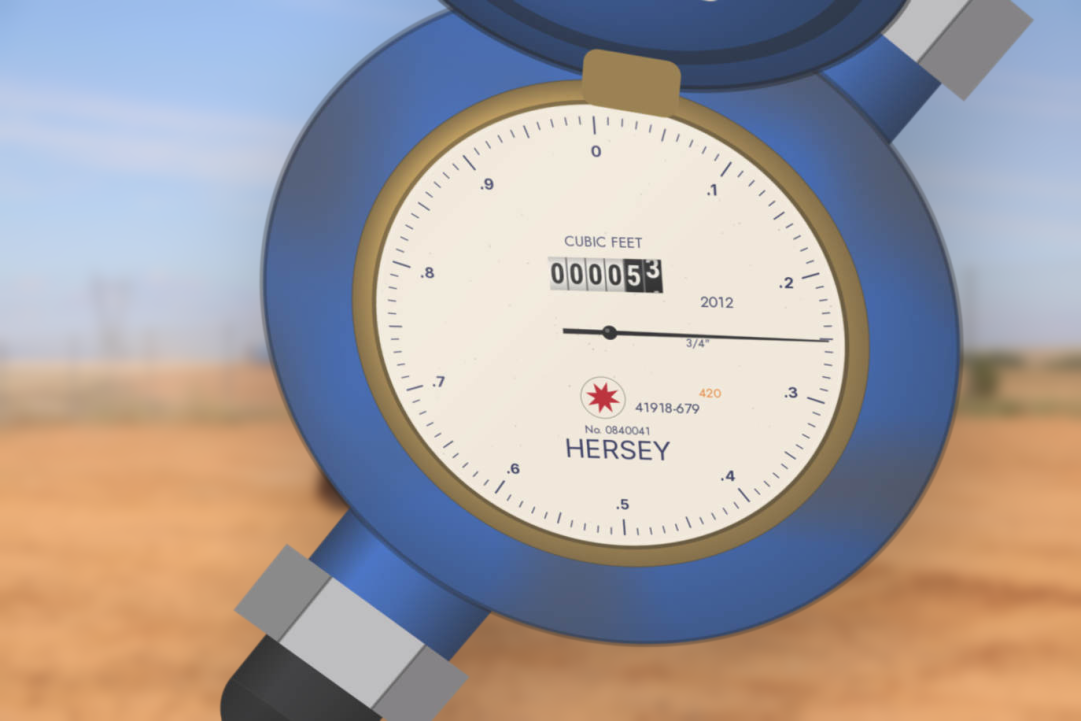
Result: 53.25 (ft³)
